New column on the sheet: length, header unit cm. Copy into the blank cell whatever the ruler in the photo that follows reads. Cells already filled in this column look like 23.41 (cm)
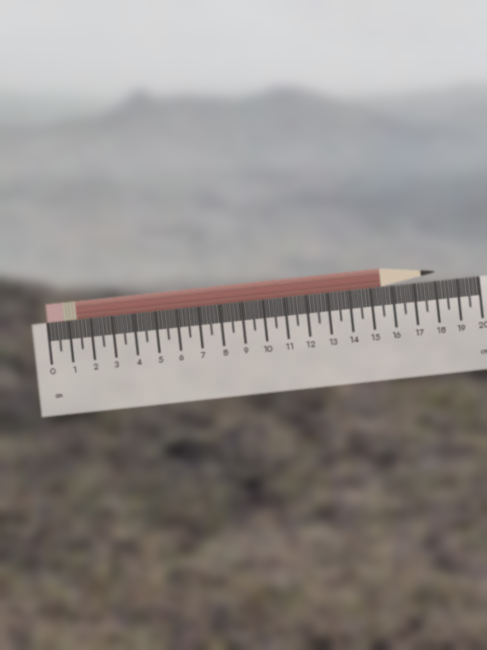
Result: 18 (cm)
